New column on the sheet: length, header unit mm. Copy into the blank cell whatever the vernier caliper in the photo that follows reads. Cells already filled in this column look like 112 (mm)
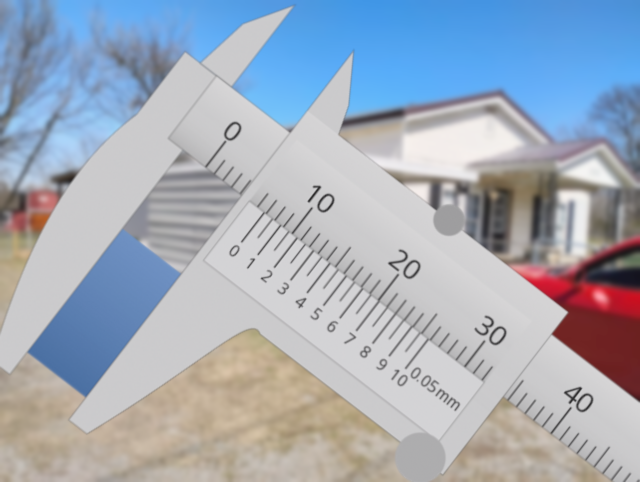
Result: 6.8 (mm)
